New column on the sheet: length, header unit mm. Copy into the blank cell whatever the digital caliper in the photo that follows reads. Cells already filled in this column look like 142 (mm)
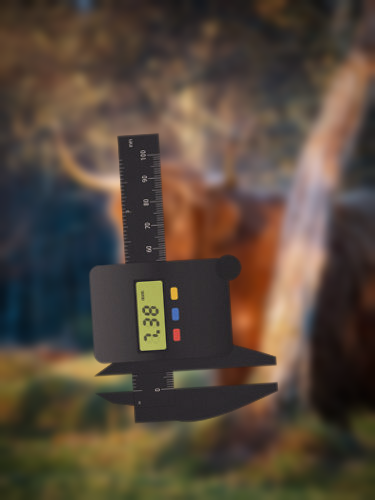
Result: 7.38 (mm)
